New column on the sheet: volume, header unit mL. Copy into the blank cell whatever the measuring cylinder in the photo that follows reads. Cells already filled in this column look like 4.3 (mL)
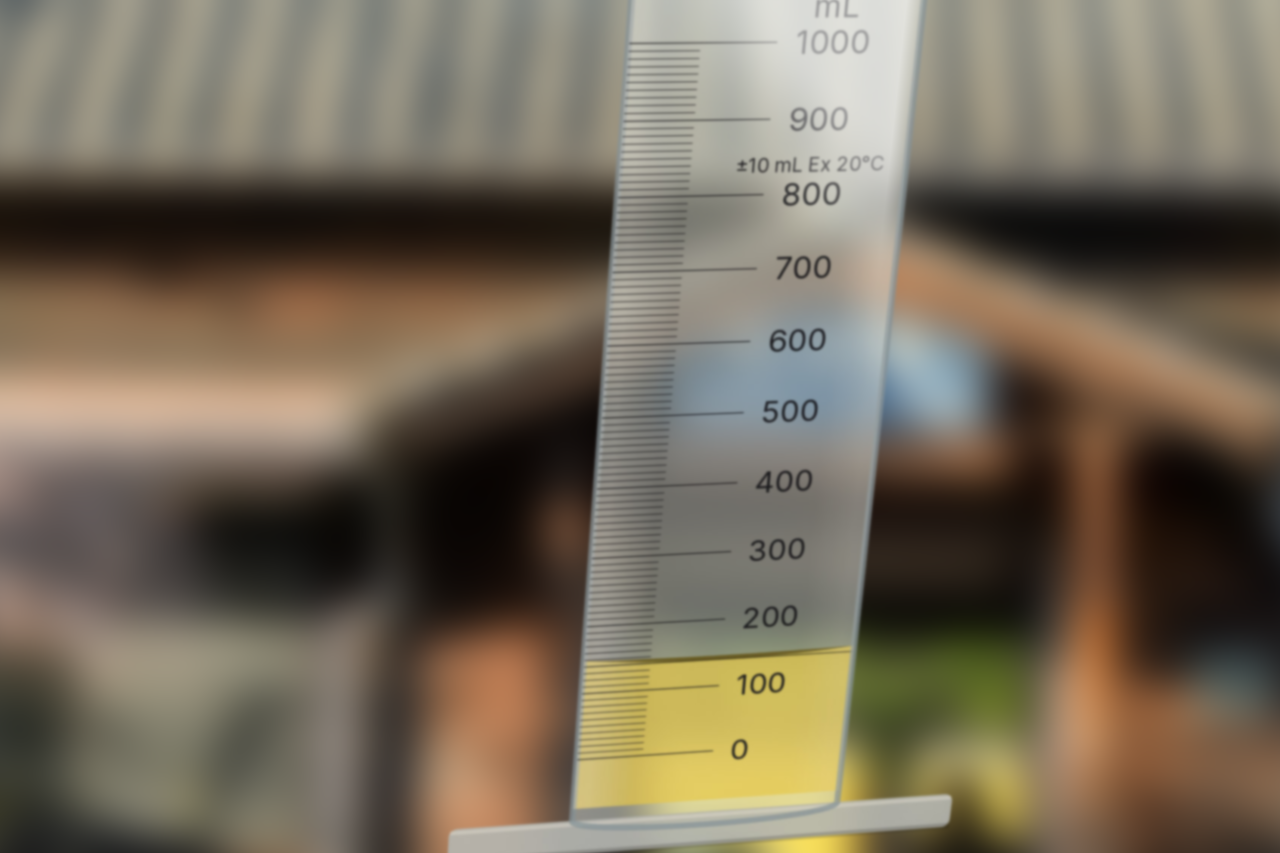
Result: 140 (mL)
